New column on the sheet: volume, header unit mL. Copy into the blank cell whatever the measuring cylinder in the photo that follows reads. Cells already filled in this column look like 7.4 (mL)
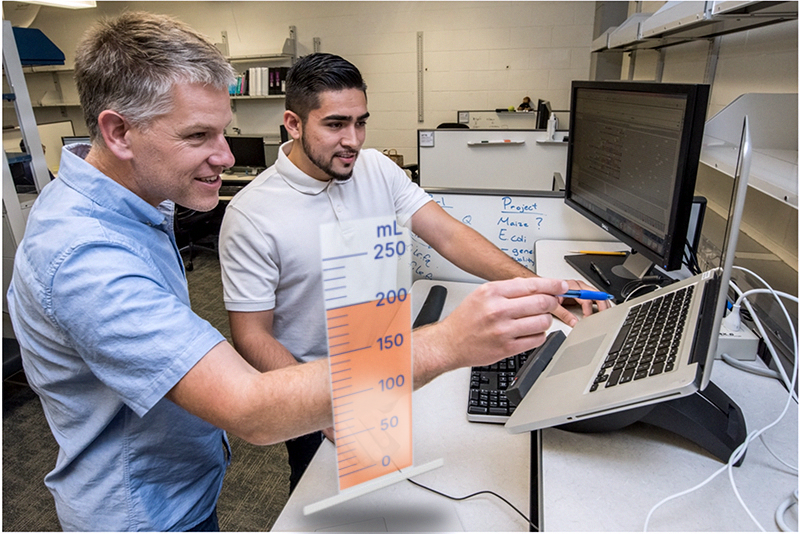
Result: 200 (mL)
